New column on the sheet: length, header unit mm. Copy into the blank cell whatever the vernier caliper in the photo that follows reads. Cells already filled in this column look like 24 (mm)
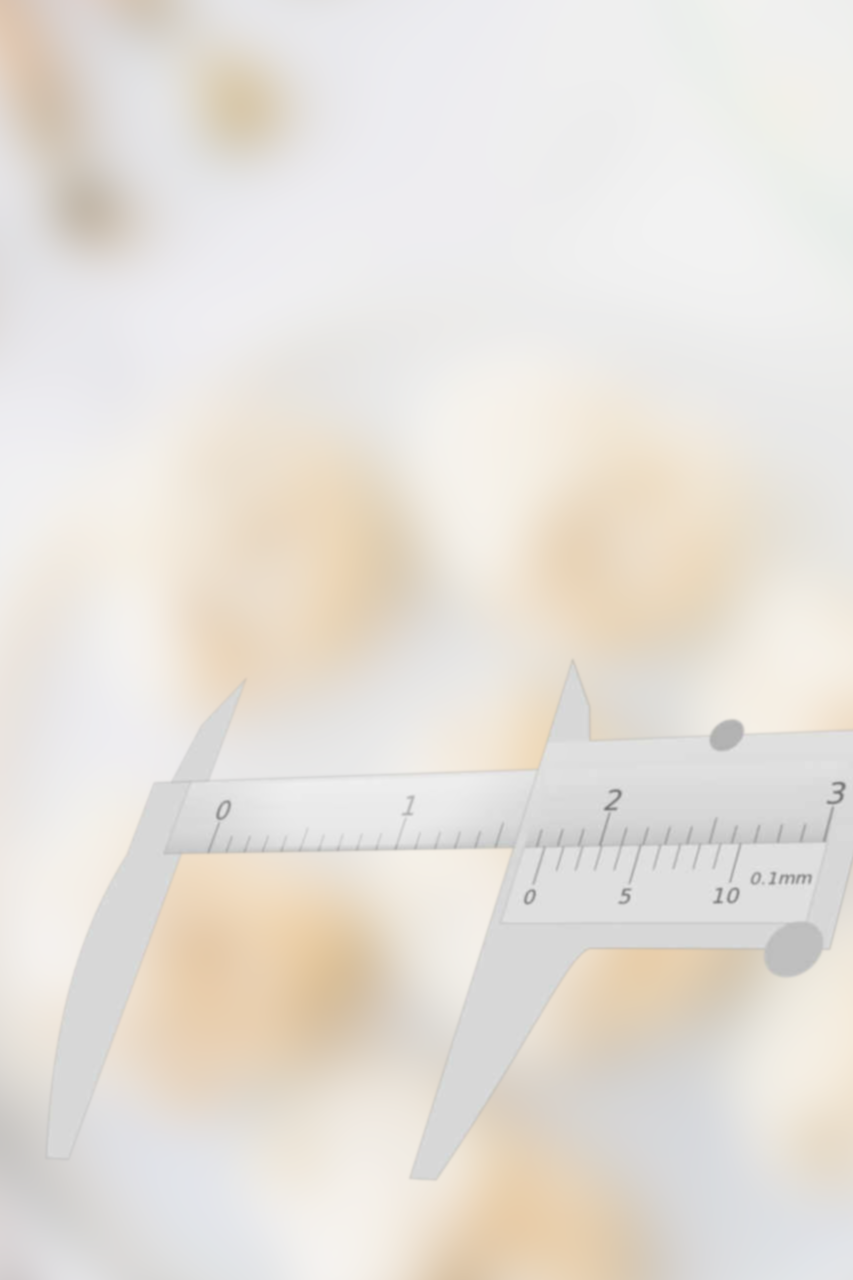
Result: 17.4 (mm)
